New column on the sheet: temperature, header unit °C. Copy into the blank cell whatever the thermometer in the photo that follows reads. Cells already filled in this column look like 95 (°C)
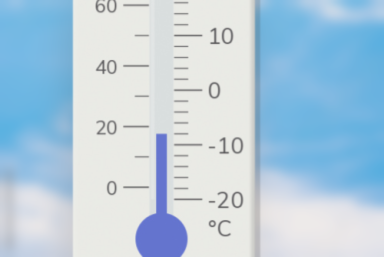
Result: -8 (°C)
